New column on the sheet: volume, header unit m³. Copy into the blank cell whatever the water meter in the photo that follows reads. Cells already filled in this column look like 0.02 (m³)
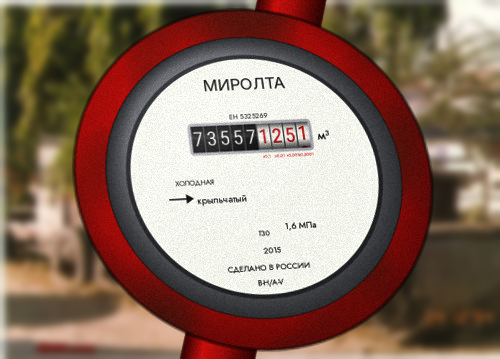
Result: 73557.1251 (m³)
